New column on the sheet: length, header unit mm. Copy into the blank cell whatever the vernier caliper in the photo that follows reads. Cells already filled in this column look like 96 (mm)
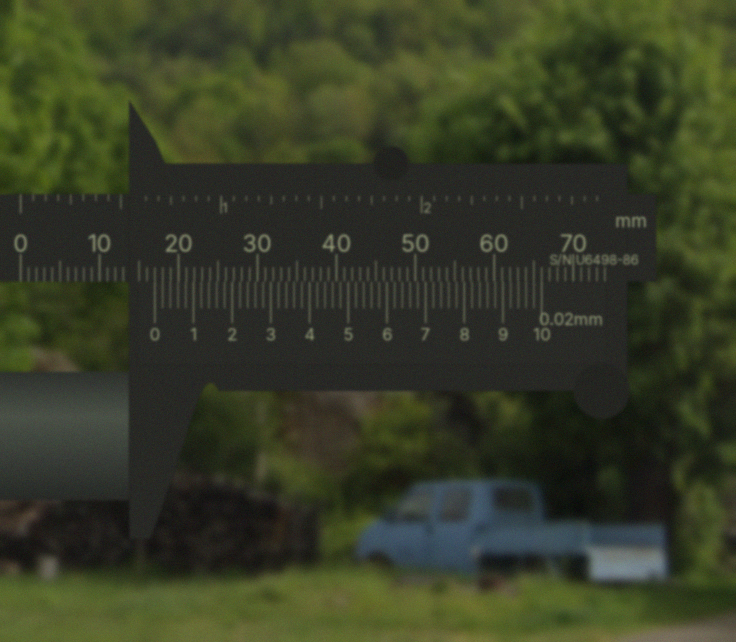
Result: 17.0 (mm)
